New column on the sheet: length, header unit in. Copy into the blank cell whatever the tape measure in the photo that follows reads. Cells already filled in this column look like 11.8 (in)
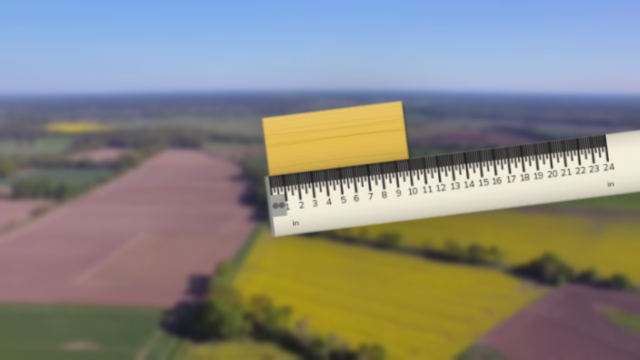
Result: 10 (in)
